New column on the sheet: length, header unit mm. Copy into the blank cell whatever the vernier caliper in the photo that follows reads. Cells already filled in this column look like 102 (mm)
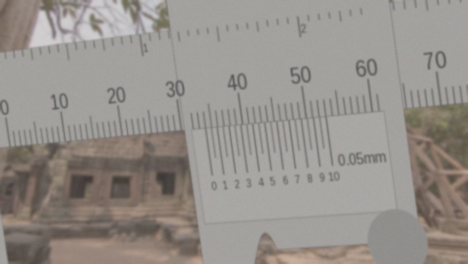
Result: 34.0 (mm)
